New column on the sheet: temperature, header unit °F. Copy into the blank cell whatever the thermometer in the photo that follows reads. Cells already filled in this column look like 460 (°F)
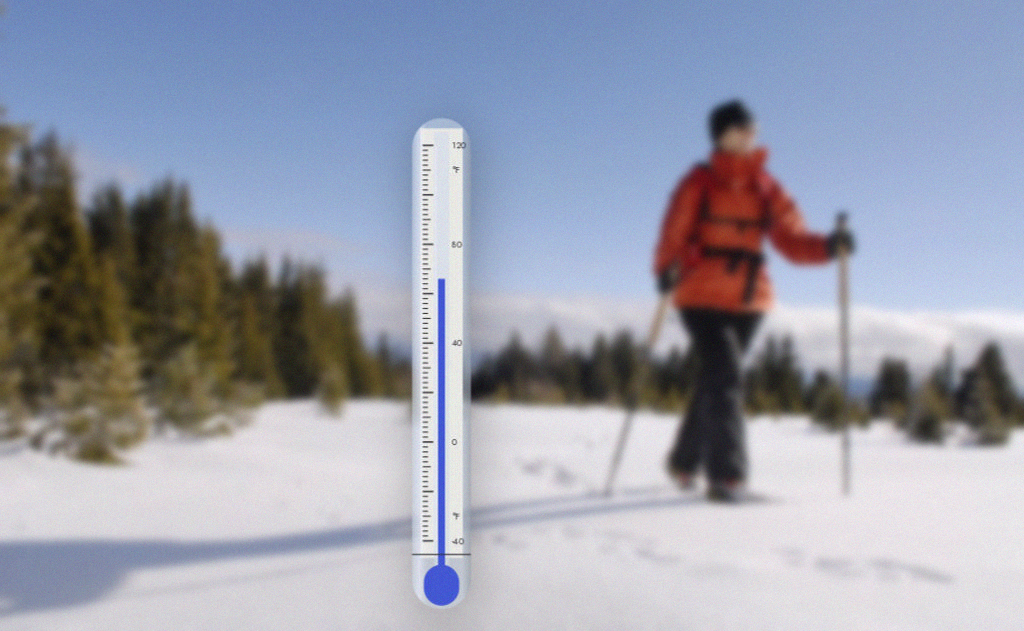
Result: 66 (°F)
